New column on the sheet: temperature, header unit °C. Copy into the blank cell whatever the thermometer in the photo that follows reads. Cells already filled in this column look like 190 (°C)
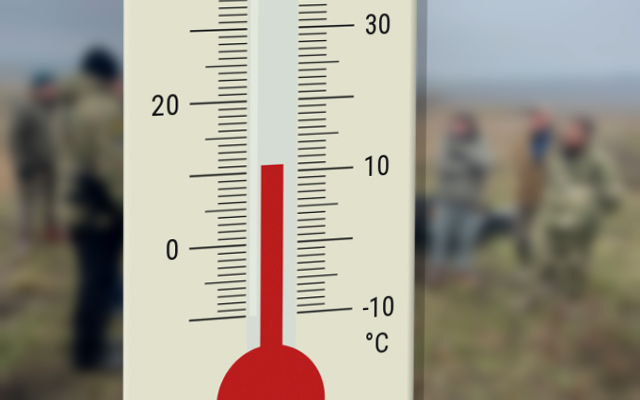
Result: 11 (°C)
